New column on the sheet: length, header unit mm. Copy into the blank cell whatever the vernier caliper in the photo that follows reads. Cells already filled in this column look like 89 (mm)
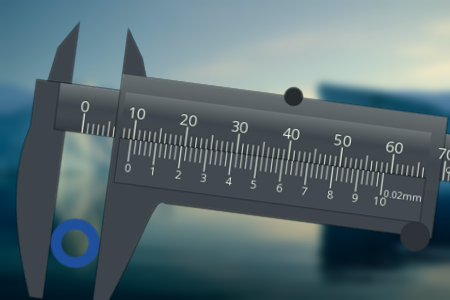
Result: 9.5 (mm)
